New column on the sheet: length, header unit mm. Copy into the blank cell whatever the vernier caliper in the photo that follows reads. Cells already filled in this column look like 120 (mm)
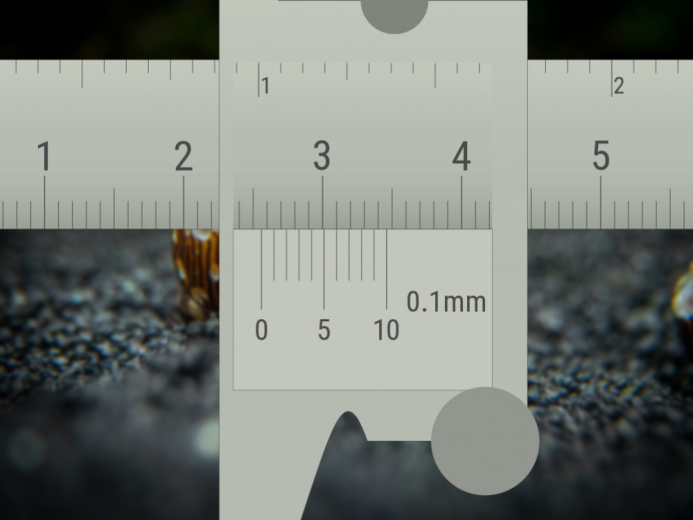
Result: 25.6 (mm)
